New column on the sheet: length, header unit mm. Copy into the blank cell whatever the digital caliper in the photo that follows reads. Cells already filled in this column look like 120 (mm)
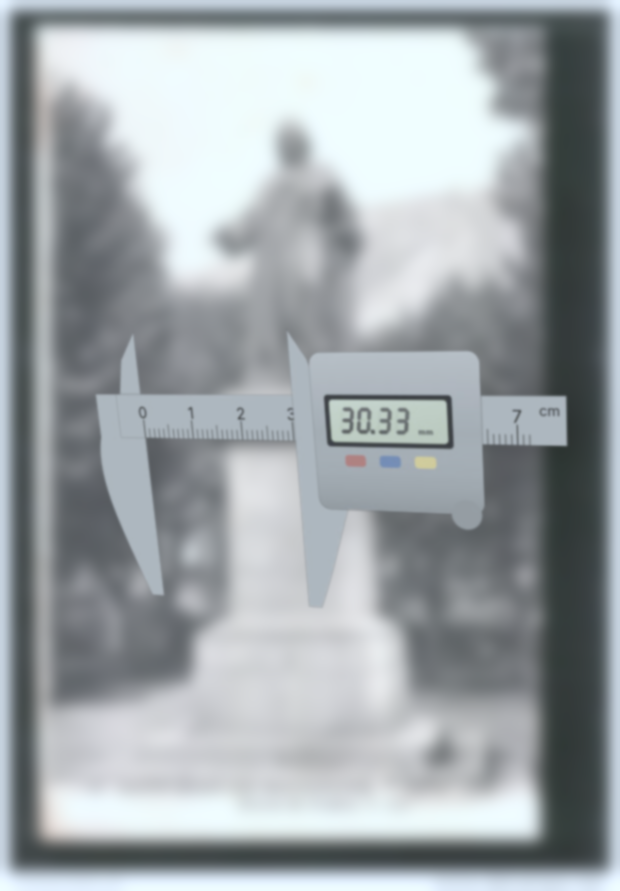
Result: 30.33 (mm)
